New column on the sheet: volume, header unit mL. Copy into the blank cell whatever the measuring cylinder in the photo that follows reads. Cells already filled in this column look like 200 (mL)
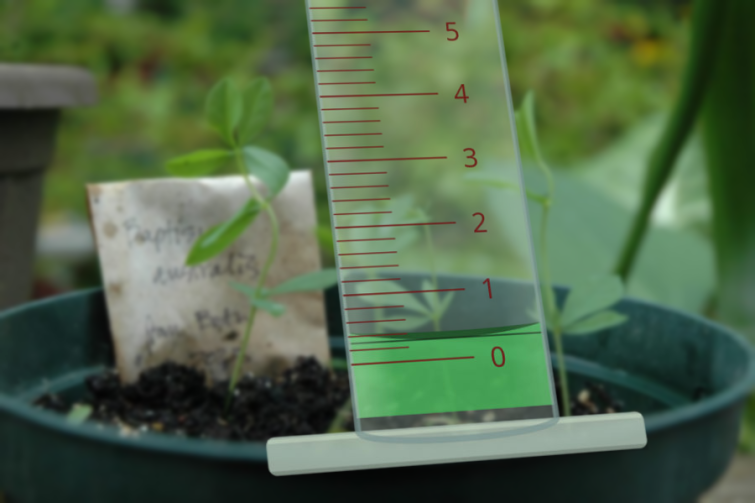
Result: 0.3 (mL)
